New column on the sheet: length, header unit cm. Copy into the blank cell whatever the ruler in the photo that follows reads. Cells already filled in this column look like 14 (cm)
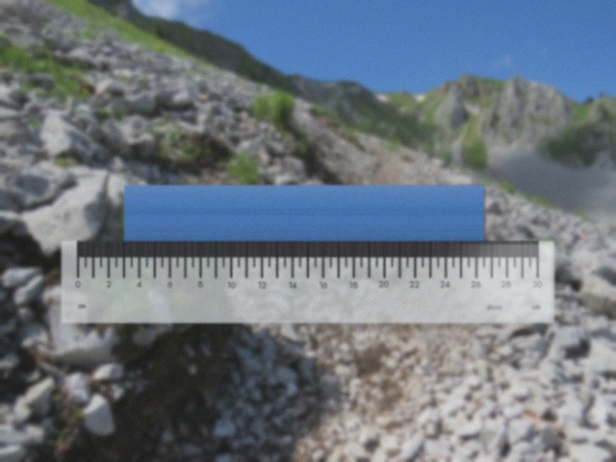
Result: 23.5 (cm)
